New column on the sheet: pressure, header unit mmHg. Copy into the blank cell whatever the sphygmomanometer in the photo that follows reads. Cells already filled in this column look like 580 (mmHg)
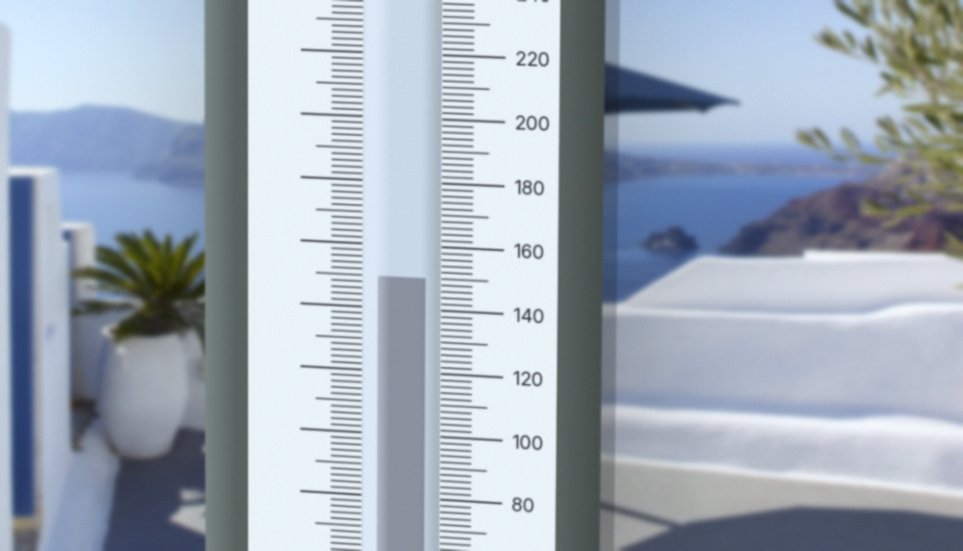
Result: 150 (mmHg)
